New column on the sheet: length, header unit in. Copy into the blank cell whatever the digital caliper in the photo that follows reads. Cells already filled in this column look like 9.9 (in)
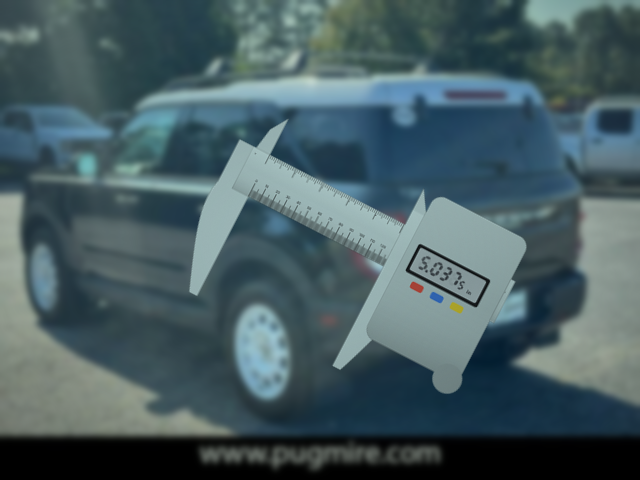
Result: 5.0375 (in)
